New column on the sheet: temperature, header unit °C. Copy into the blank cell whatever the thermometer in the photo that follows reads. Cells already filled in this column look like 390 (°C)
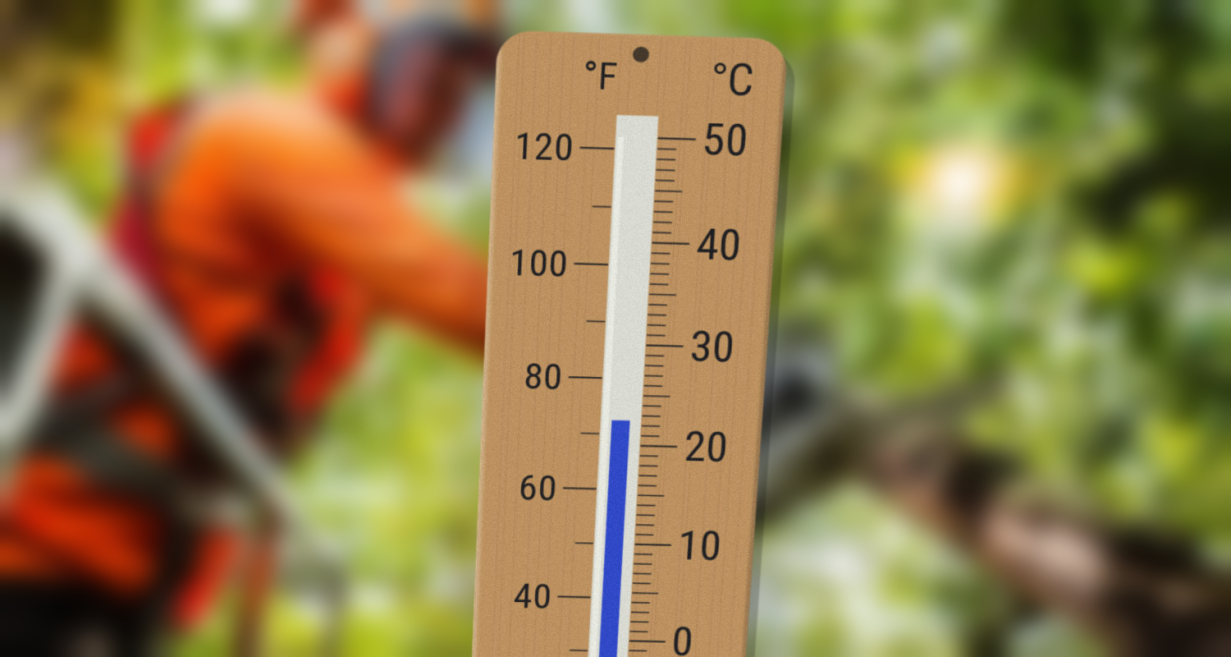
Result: 22.5 (°C)
